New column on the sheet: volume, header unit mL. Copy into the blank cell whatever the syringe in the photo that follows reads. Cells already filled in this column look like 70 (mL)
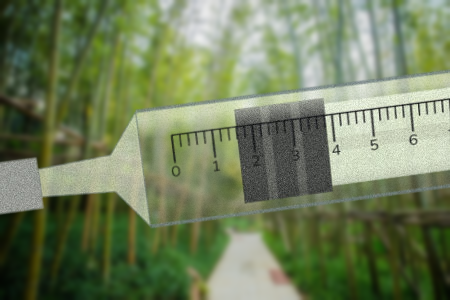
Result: 1.6 (mL)
